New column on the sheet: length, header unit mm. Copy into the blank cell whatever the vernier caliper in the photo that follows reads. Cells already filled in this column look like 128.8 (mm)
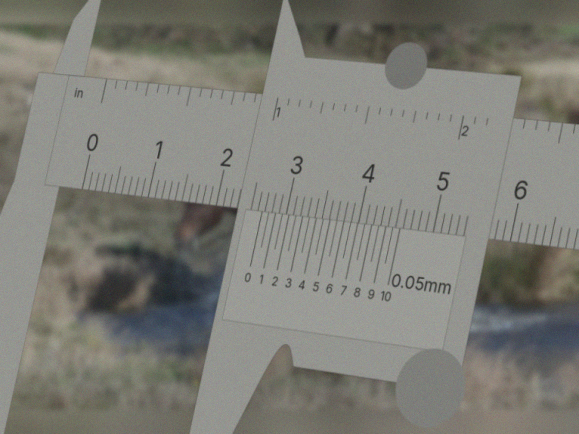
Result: 26.6 (mm)
